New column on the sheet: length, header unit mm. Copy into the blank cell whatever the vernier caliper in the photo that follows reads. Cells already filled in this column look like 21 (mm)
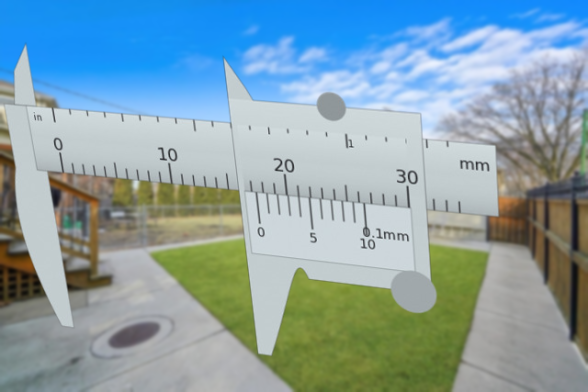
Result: 17.4 (mm)
